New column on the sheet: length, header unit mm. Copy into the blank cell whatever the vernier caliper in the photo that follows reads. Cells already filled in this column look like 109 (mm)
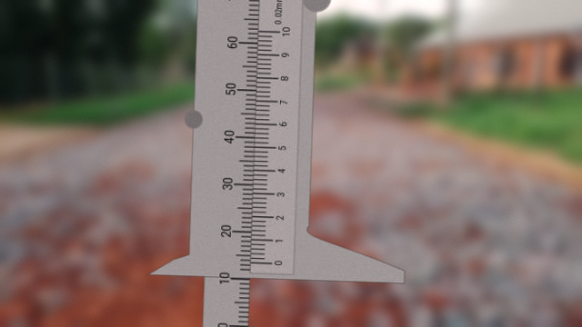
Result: 13.5 (mm)
